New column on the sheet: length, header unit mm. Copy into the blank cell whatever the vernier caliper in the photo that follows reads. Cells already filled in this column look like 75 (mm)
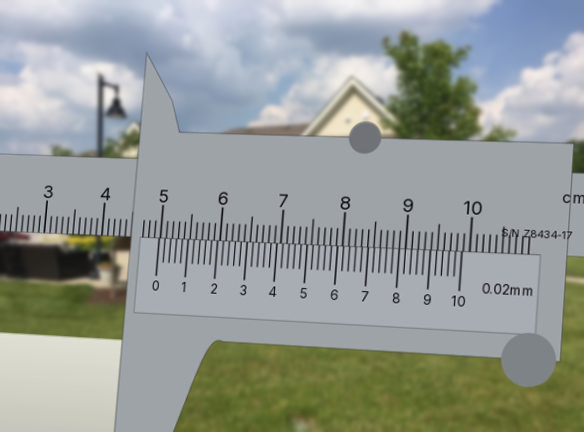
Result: 49.8 (mm)
